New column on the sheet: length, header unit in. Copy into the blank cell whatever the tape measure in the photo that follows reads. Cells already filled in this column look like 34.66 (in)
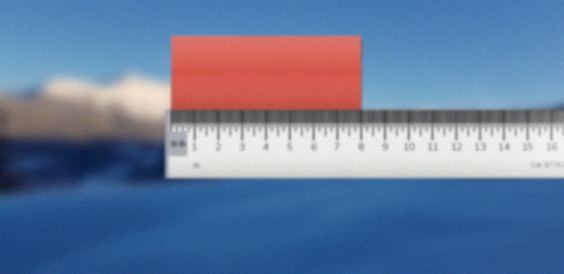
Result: 8 (in)
